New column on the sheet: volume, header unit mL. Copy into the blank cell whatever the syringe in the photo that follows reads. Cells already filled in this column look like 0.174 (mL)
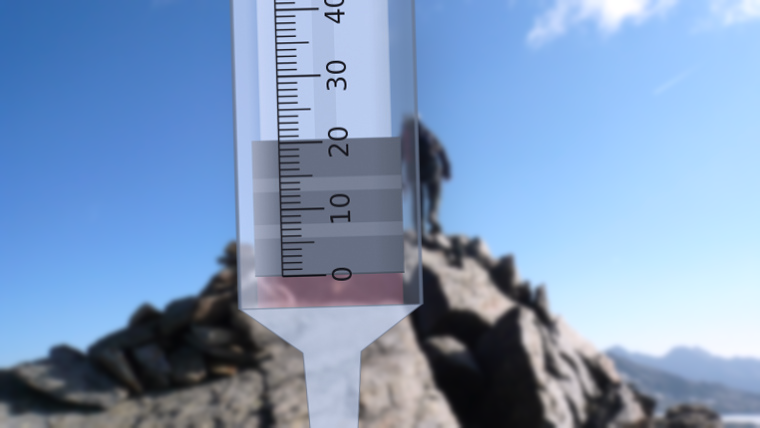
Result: 0 (mL)
